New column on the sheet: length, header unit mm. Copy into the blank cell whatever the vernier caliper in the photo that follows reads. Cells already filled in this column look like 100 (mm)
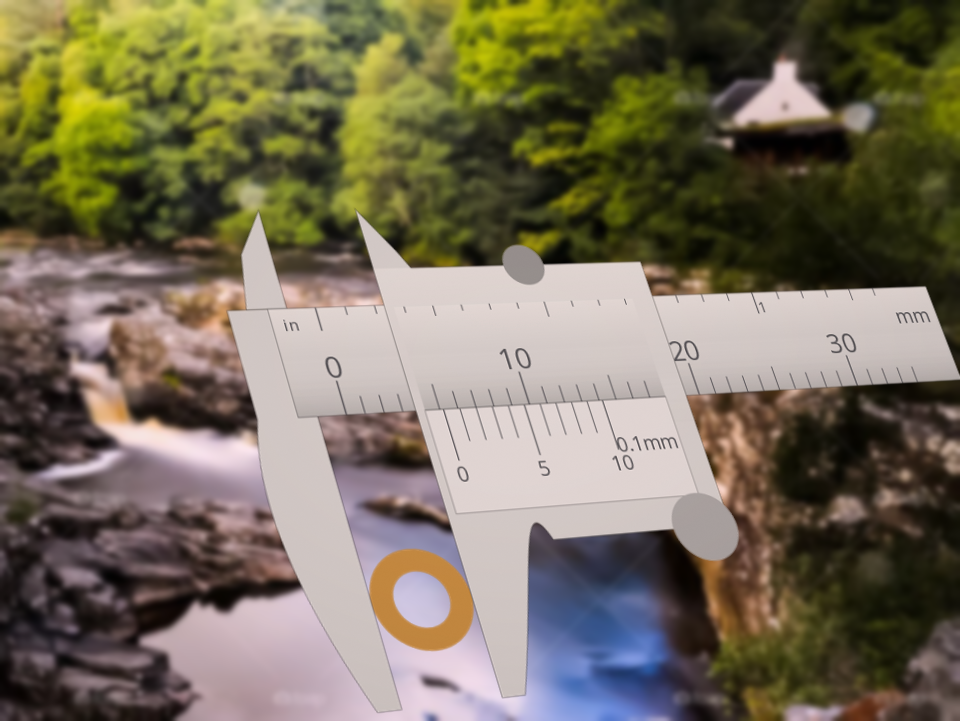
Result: 5.2 (mm)
